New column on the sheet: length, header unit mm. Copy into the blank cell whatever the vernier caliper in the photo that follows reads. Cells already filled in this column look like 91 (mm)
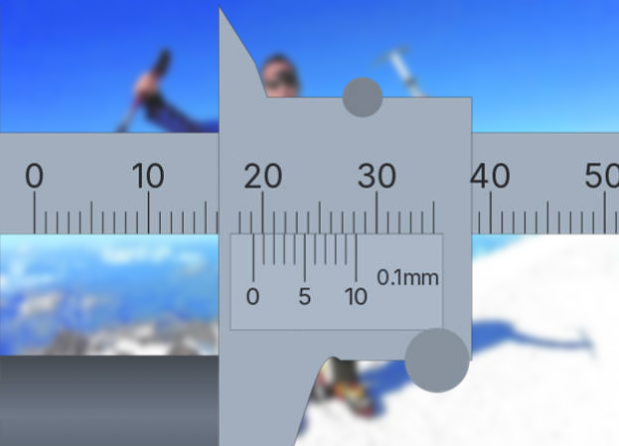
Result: 19.2 (mm)
